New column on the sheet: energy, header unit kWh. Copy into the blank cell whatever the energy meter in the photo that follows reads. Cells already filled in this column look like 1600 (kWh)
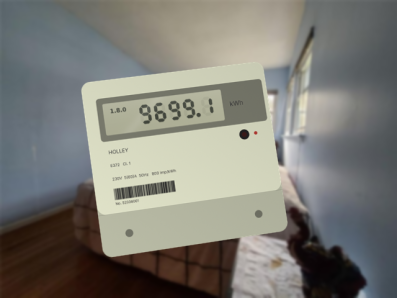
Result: 9699.1 (kWh)
